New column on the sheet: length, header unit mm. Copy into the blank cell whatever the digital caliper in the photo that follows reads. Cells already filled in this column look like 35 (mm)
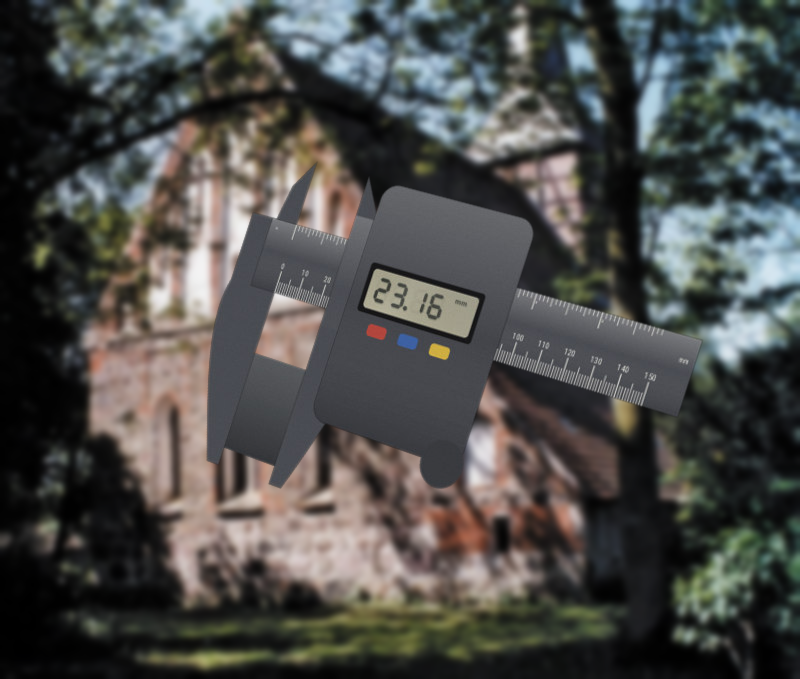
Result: 23.16 (mm)
